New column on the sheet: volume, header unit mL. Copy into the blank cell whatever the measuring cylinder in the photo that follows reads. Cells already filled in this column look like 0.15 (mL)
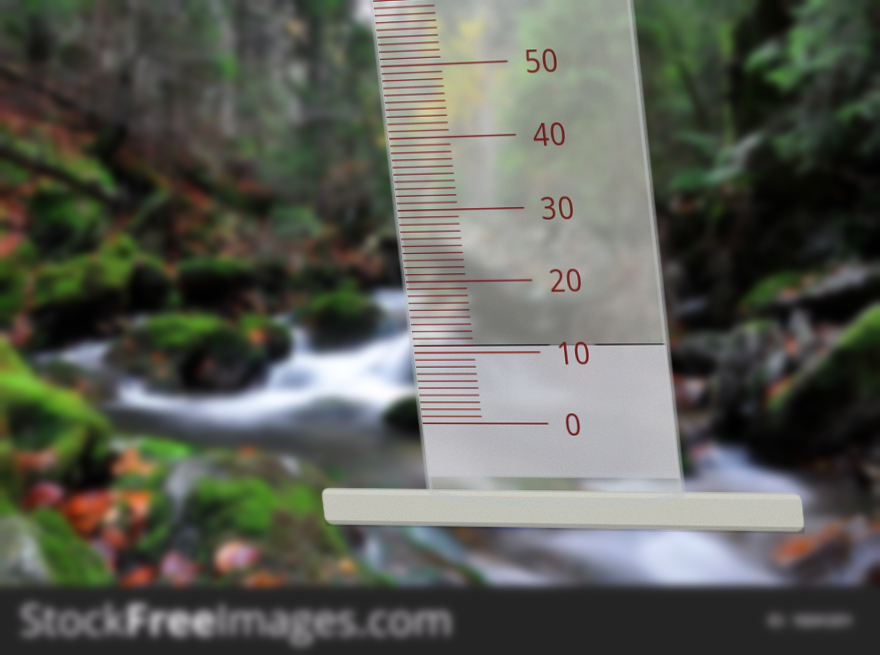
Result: 11 (mL)
